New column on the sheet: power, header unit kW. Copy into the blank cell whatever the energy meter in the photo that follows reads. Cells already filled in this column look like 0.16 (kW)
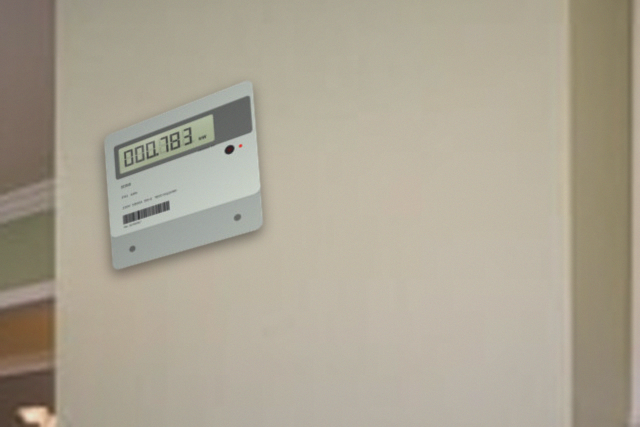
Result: 0.783 (kW)
